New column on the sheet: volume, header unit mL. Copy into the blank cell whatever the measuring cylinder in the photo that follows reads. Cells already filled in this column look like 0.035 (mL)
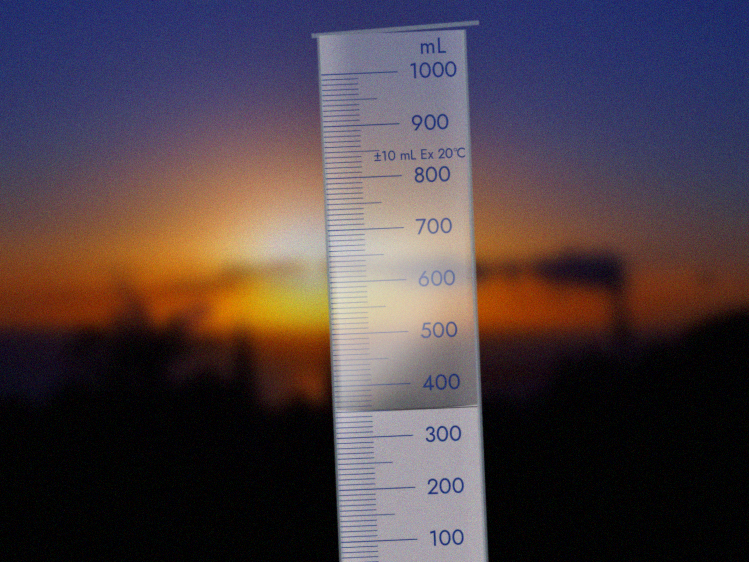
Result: 350 (mL)
